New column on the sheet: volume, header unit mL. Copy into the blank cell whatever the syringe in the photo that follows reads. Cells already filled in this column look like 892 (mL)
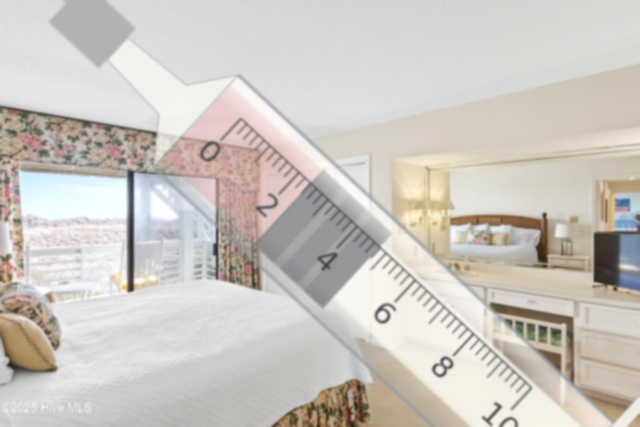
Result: 2.4 (mL)
